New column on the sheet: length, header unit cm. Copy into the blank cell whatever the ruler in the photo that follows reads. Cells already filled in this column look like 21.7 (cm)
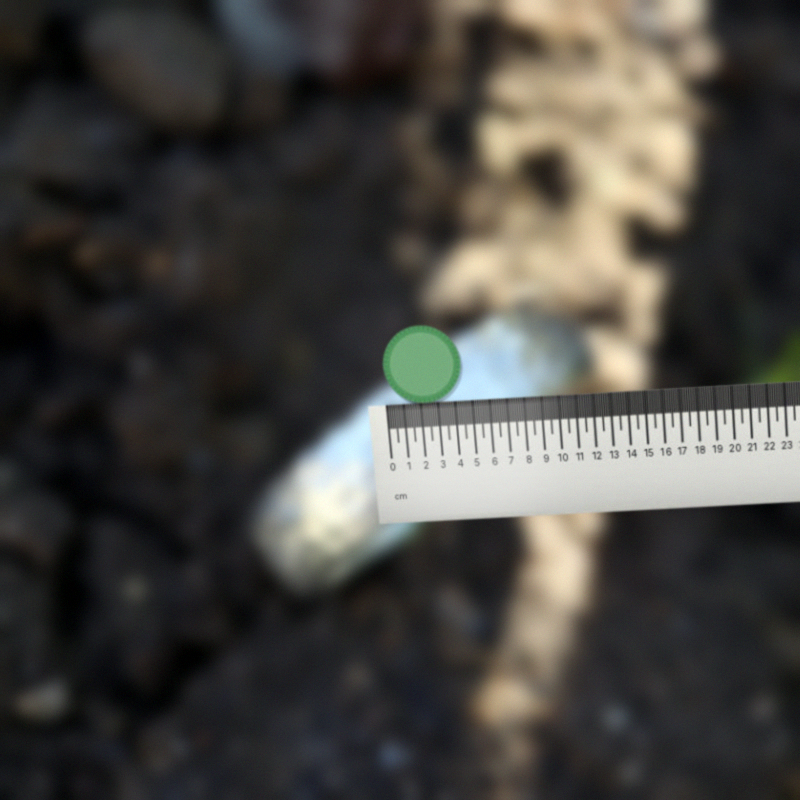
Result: 4.5 (cm)
